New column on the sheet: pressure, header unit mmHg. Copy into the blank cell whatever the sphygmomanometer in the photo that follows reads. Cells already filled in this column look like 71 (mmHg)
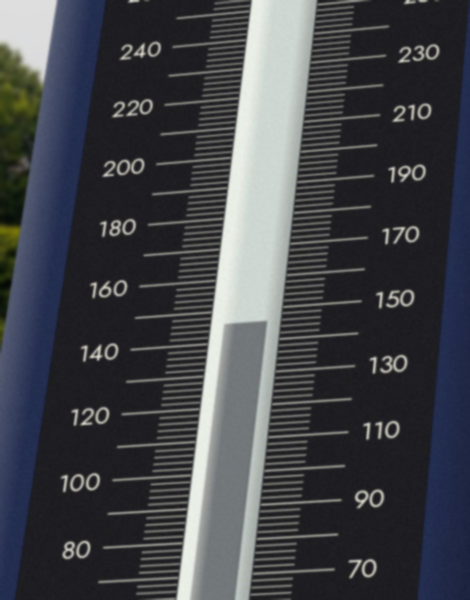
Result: 146 (mmHg)
